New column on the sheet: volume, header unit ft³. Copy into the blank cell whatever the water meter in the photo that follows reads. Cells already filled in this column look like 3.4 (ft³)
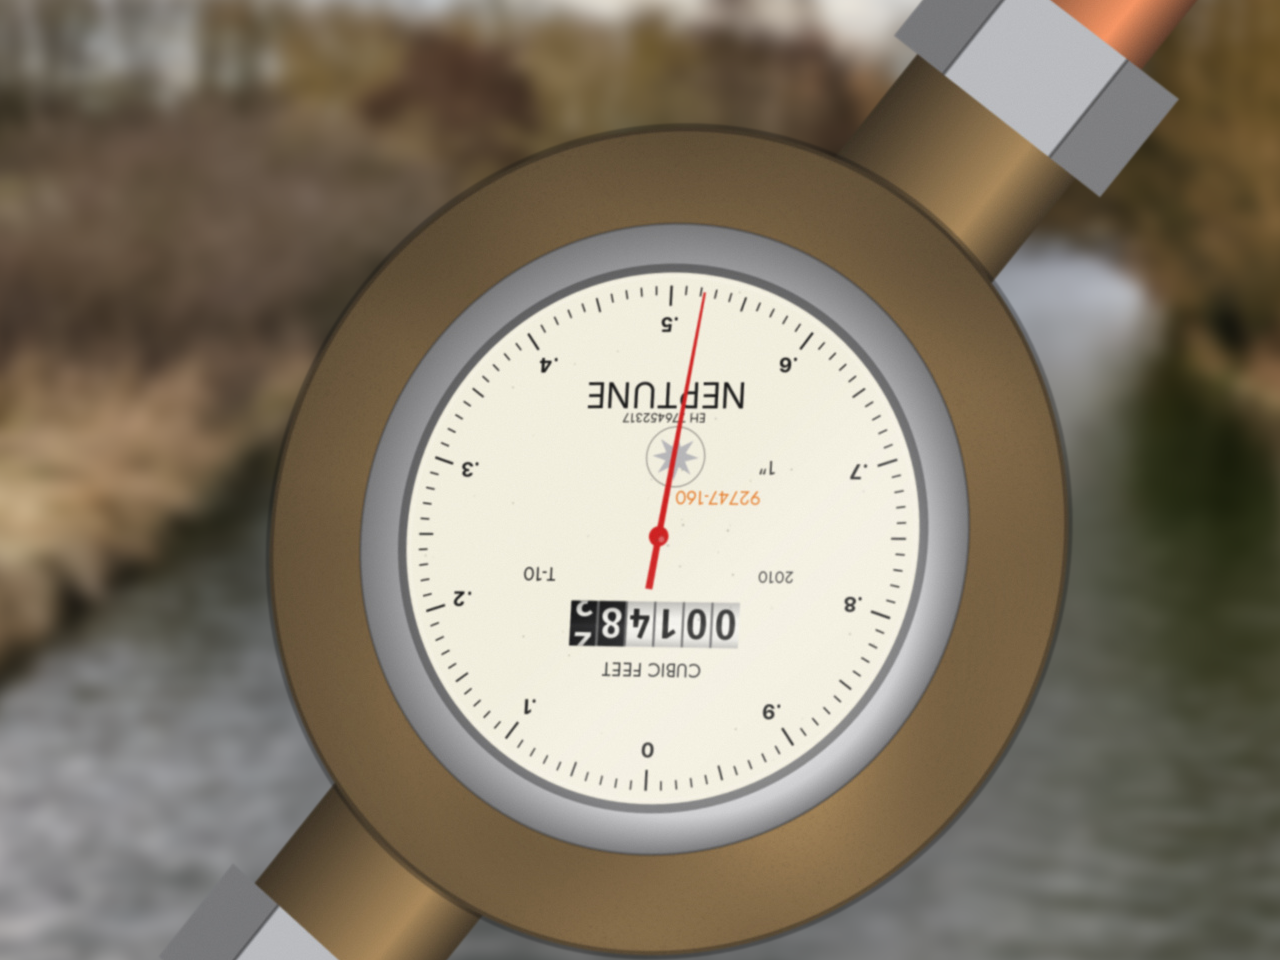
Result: 1482.52 (ft³)
